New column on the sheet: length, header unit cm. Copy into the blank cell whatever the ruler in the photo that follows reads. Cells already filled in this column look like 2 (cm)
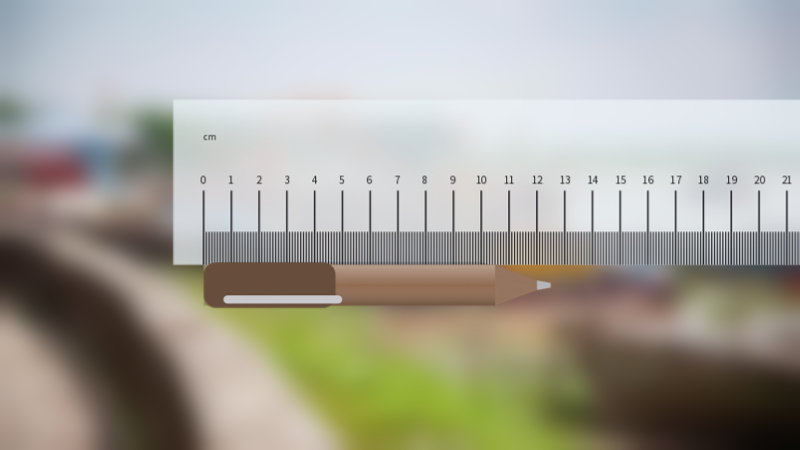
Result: 12.5 (cm)
